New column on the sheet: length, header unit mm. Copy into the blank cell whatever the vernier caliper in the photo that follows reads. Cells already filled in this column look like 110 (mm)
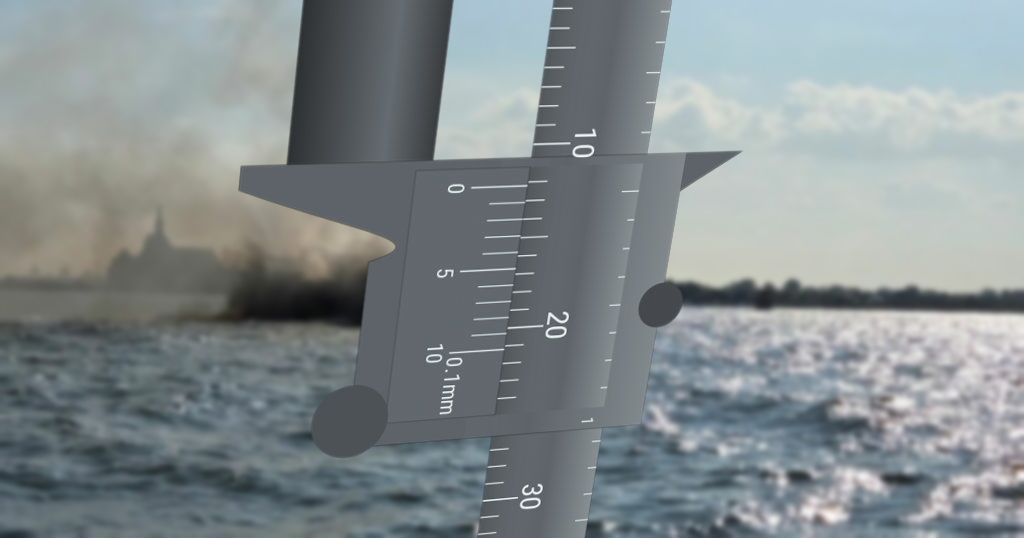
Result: 12.2 (mm)
